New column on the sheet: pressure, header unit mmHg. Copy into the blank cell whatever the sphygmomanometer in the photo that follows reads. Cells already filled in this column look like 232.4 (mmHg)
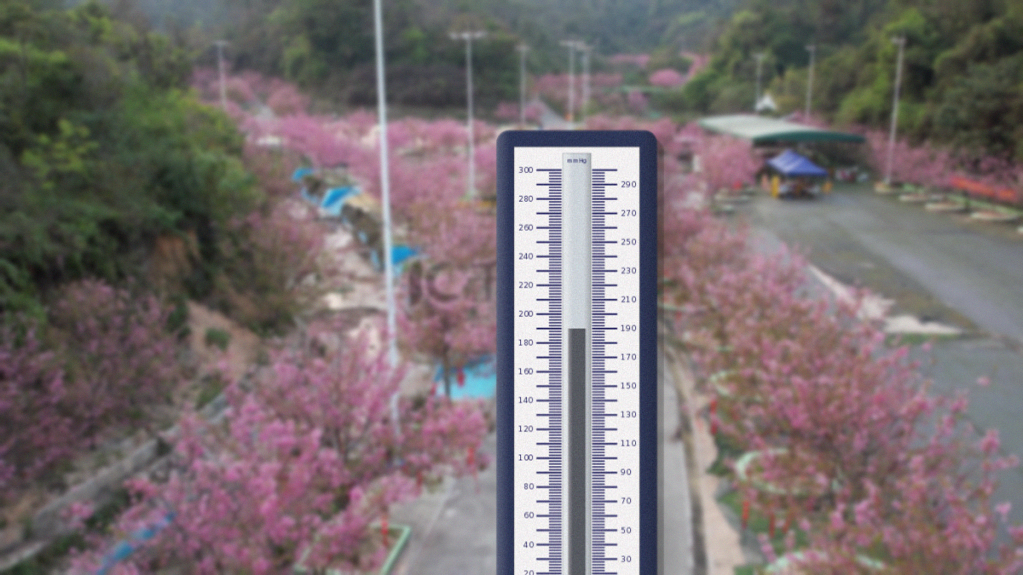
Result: 190 (mmHg)
